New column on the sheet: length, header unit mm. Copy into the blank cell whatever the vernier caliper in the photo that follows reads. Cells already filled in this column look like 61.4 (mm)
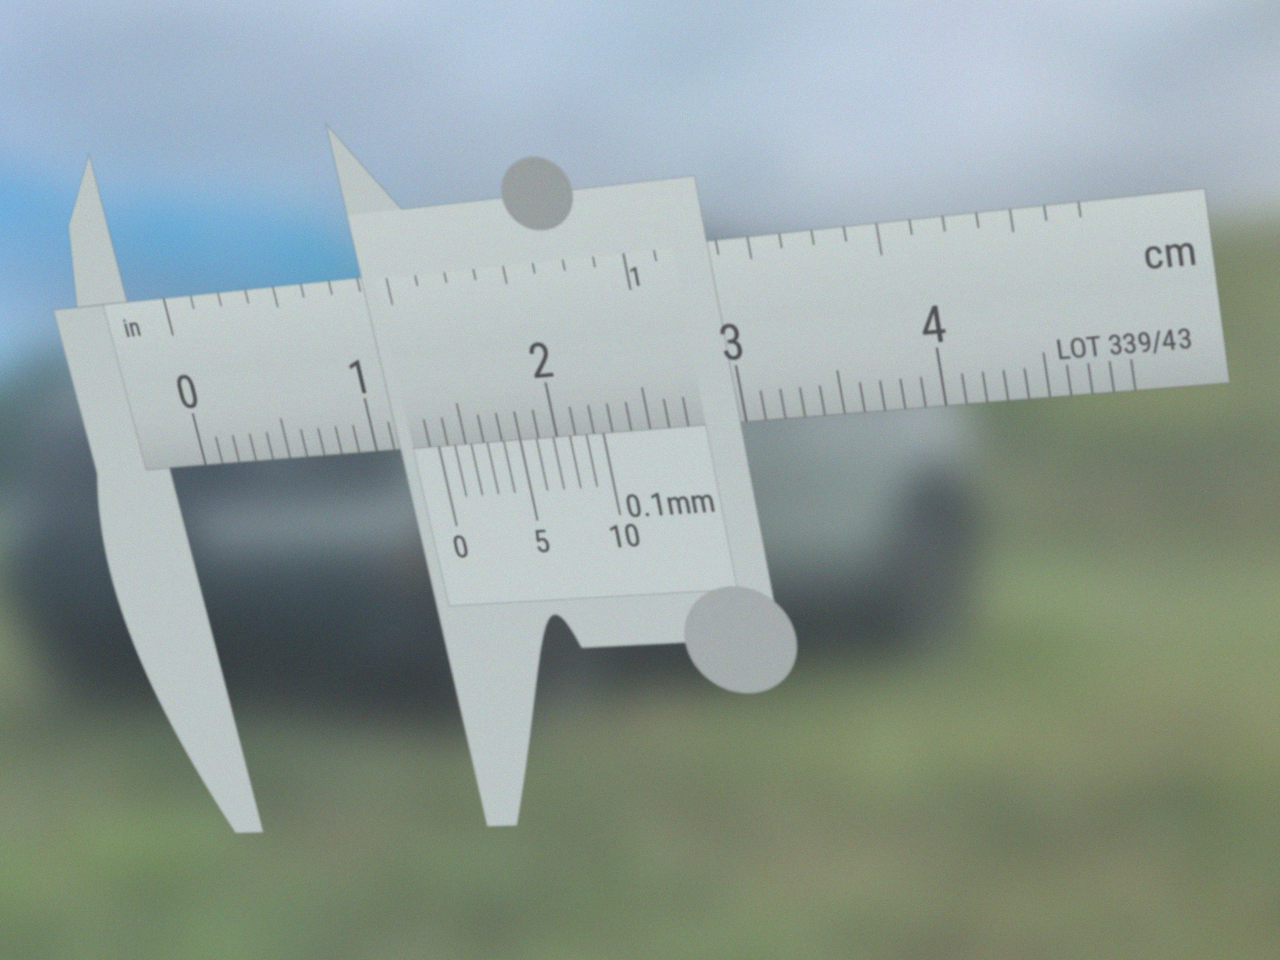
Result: 13.5 (mm)
